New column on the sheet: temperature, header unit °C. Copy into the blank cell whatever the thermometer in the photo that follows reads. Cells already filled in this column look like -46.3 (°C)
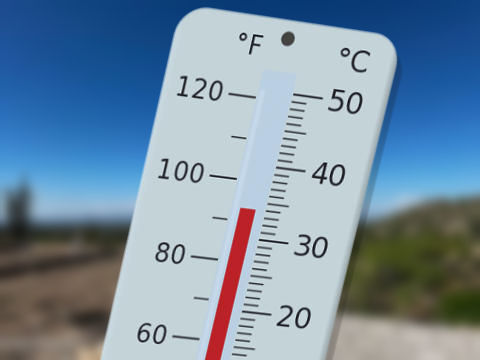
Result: 34 (°C)
